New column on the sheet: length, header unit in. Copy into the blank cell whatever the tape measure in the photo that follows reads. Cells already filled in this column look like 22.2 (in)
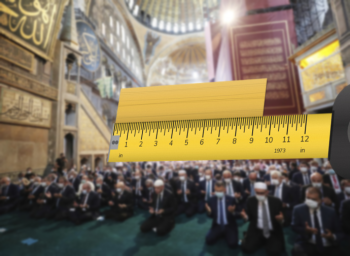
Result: 9.5 (in)
